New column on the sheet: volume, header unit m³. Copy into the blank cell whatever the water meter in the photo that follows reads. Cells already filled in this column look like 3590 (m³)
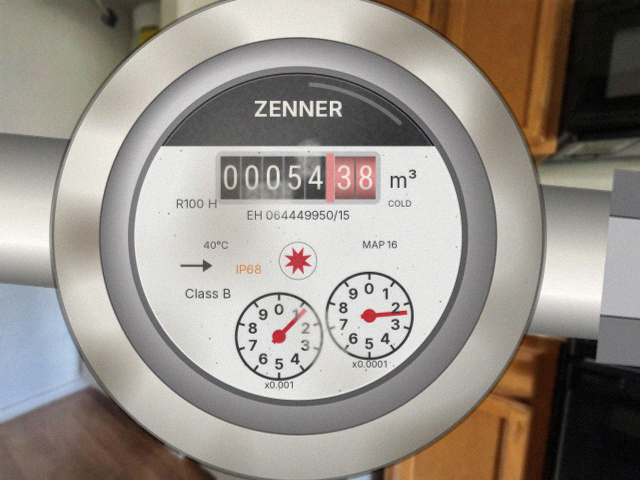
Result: 54.3812 (m³)
